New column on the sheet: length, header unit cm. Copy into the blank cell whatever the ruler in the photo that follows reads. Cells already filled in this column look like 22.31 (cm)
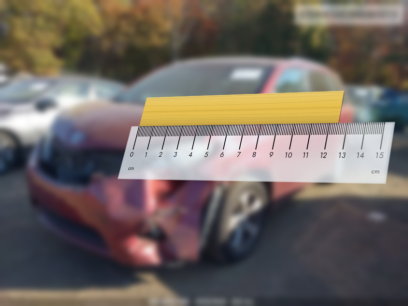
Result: 12.5 (cm)
